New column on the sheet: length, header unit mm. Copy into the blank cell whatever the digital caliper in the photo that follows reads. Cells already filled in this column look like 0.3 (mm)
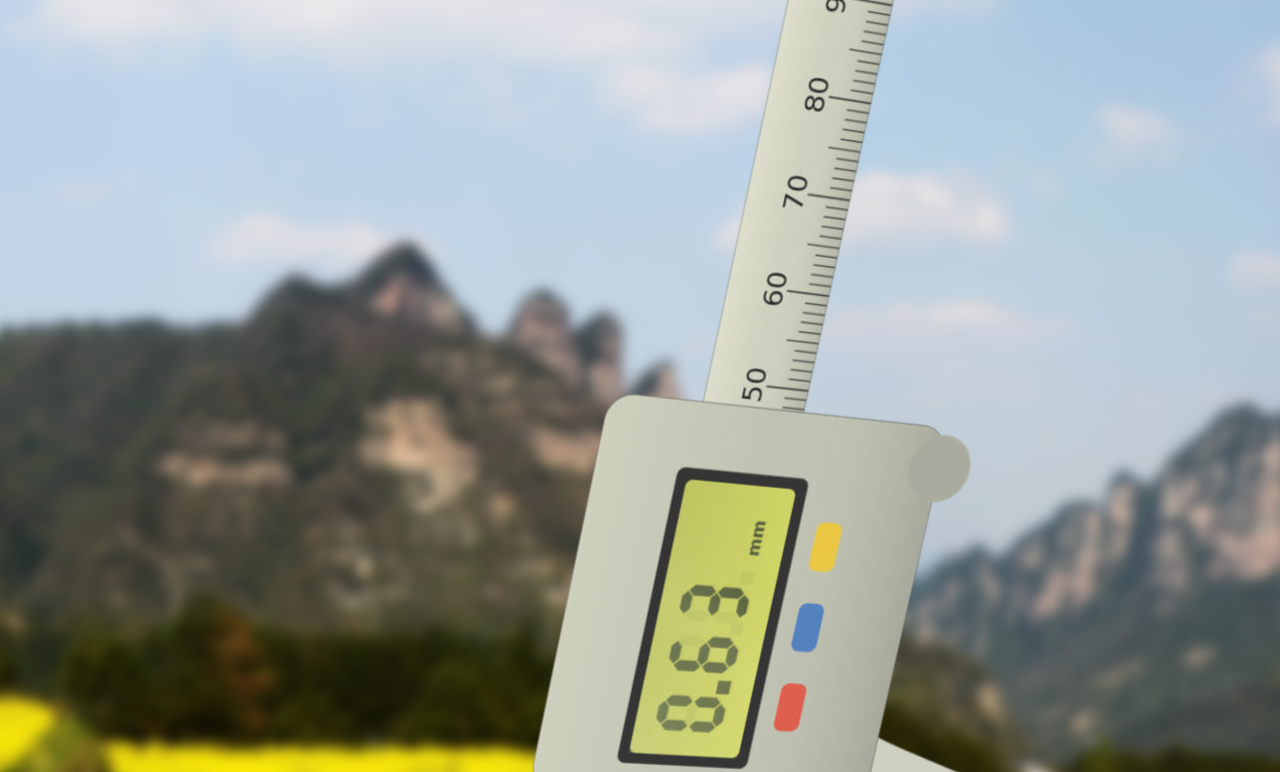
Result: 0.63 (mm)
